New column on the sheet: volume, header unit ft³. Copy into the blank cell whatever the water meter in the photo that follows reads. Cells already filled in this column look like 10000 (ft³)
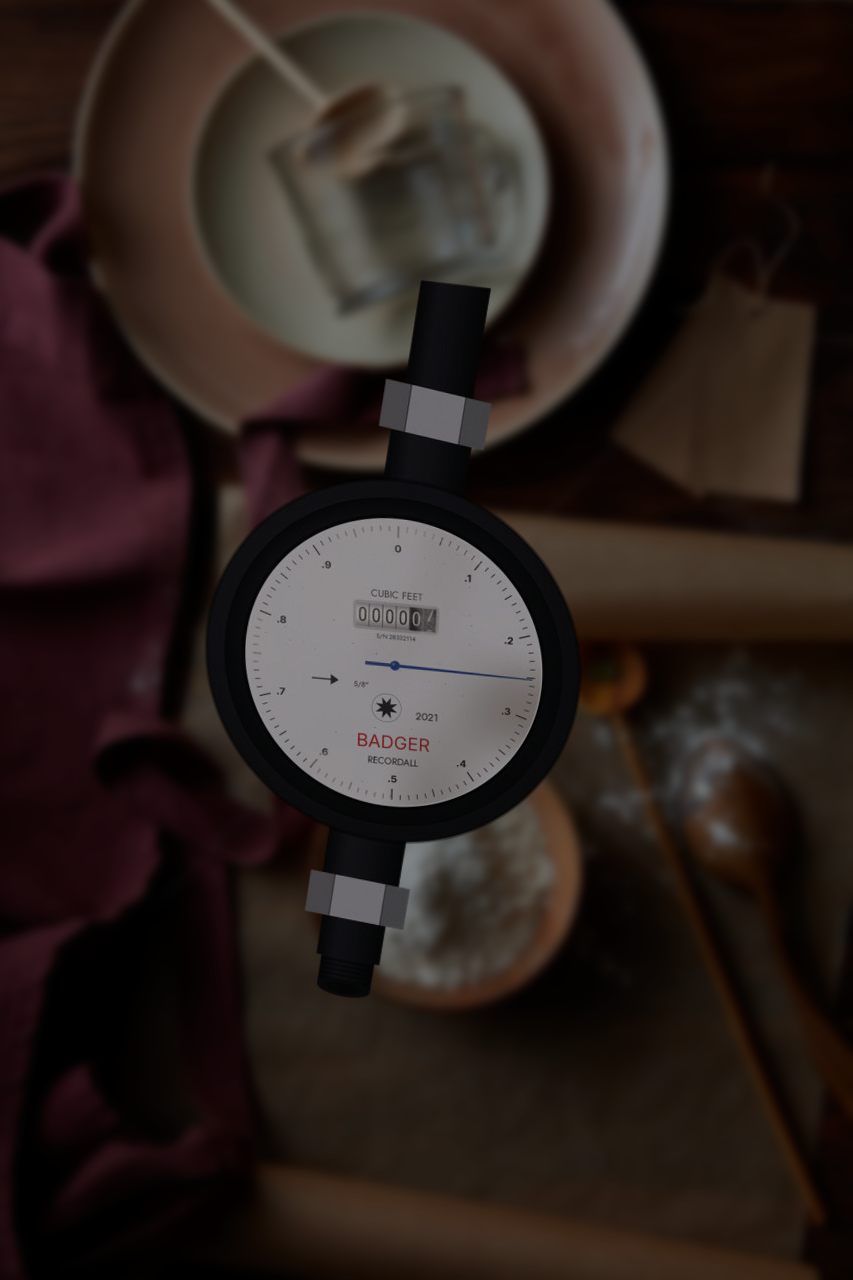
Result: 7.25 (ft³)
